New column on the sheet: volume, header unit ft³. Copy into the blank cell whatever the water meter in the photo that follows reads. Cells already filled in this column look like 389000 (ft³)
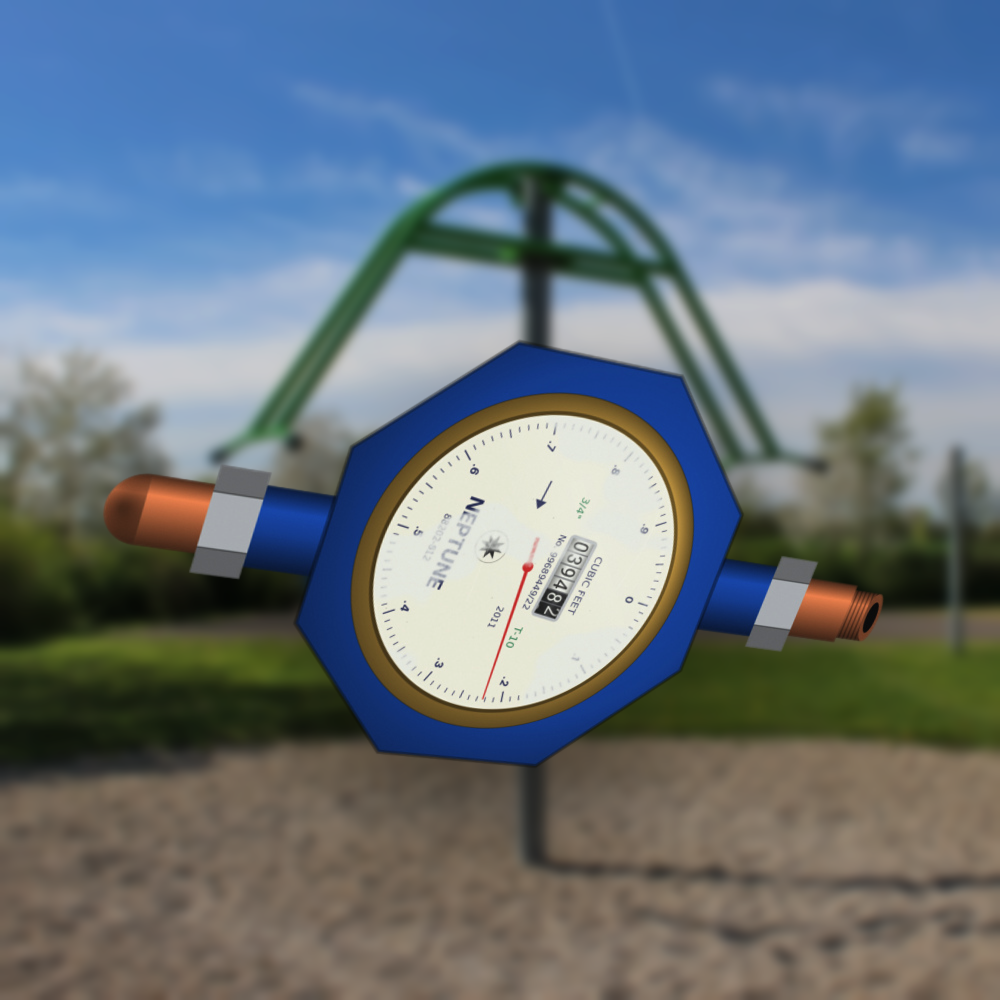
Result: 39482.22 (ft³)
